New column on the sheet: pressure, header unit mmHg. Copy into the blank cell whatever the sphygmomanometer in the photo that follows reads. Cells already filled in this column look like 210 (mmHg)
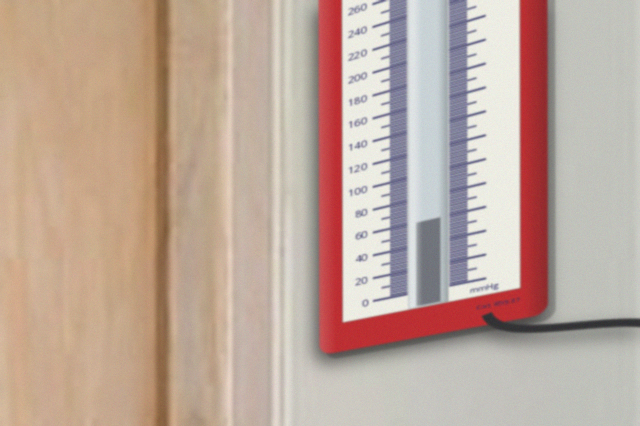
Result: 60 (mmHg)
